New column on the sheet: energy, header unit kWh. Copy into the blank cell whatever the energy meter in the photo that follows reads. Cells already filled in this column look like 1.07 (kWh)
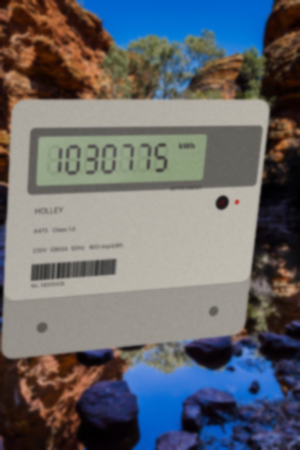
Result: 1030775 (kWh)
